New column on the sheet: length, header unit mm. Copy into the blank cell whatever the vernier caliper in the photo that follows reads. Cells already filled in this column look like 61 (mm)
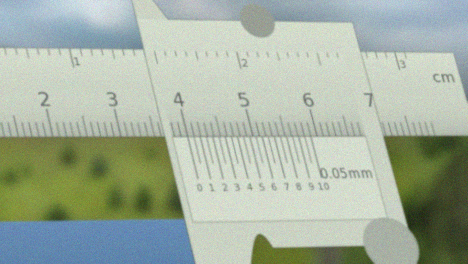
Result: 40.0 (mm)
